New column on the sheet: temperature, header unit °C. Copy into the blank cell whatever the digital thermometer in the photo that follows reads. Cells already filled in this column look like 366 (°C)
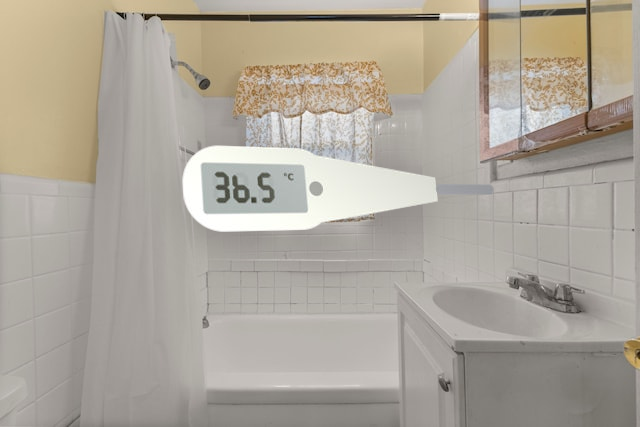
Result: 36.5 (°C)
